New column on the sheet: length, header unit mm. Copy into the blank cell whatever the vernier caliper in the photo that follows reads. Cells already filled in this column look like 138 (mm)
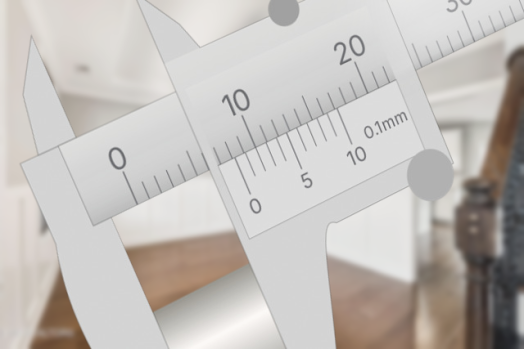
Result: 8.2 (mm)
